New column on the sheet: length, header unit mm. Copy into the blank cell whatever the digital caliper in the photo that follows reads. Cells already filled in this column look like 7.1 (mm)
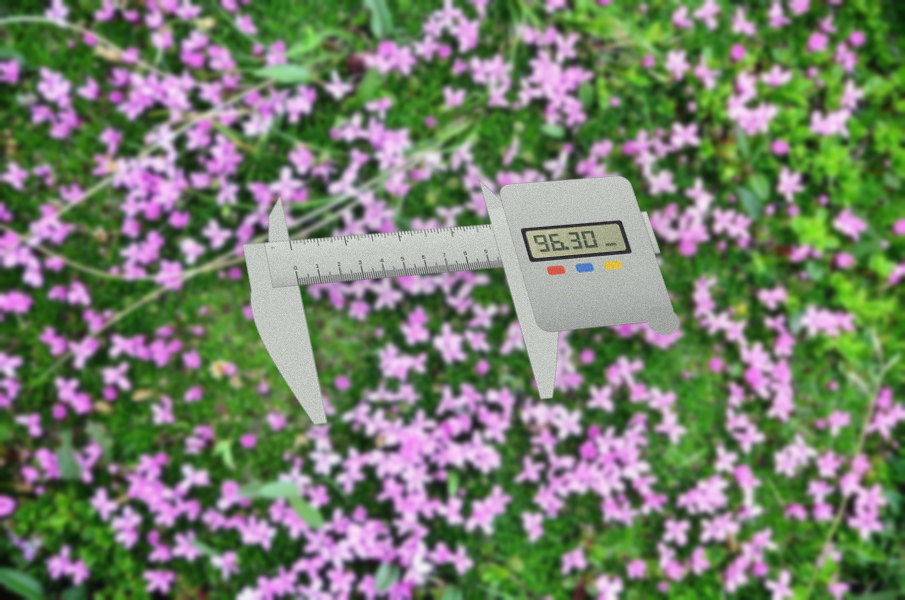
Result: 96.30 (mm)
